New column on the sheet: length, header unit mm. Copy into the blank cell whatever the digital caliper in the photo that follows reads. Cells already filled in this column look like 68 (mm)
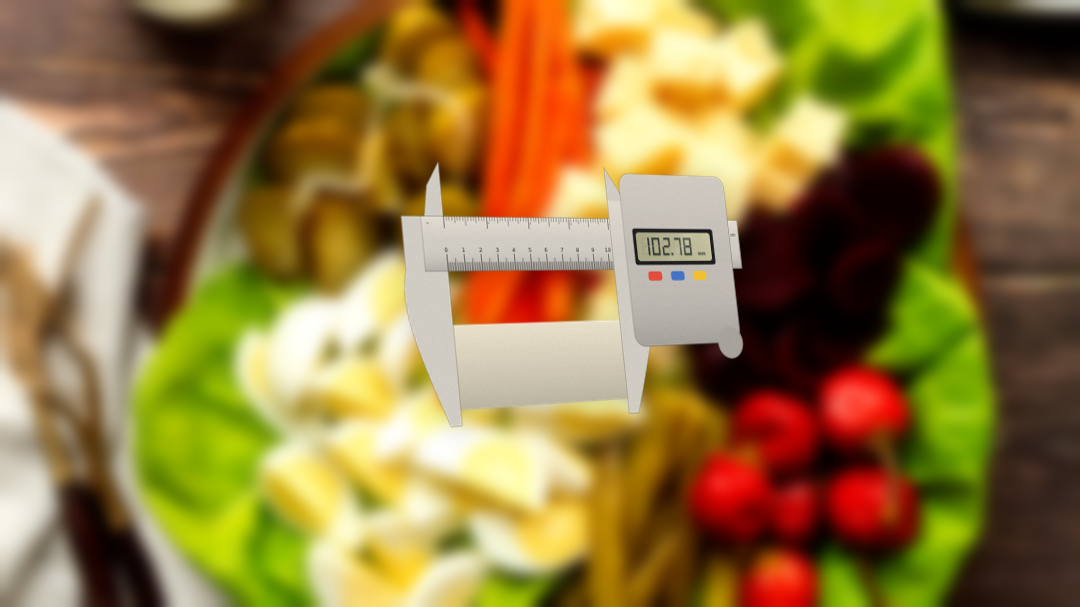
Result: 102.78 (mm)
